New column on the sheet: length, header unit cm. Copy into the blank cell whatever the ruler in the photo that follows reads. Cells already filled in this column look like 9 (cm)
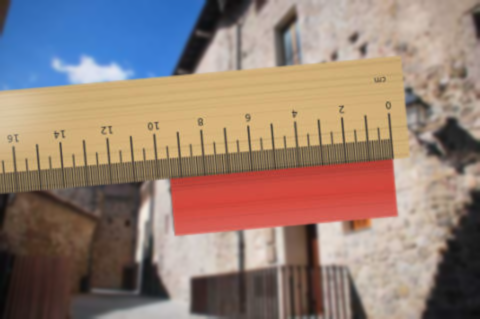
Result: 9.5 (cm)
